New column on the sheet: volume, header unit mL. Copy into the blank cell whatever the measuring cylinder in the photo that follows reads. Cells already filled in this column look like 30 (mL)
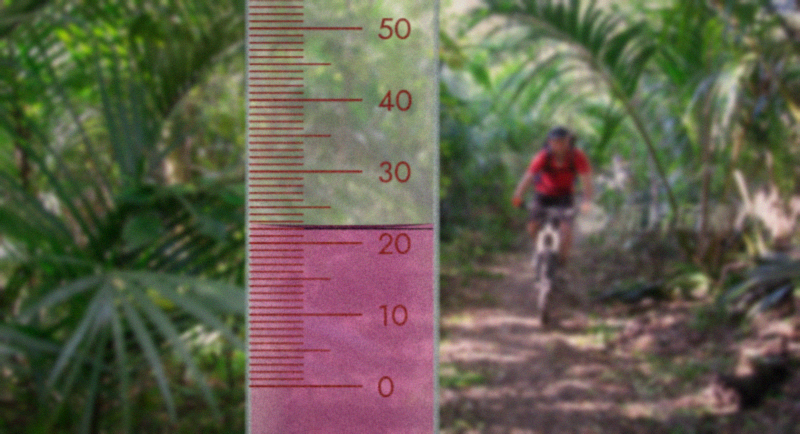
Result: 22 (mL)
